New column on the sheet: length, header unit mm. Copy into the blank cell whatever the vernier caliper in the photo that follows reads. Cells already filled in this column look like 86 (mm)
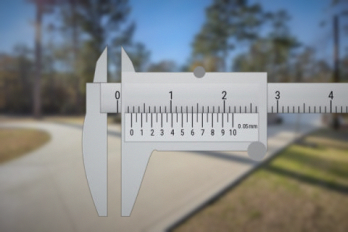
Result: 2.6 (mm)
